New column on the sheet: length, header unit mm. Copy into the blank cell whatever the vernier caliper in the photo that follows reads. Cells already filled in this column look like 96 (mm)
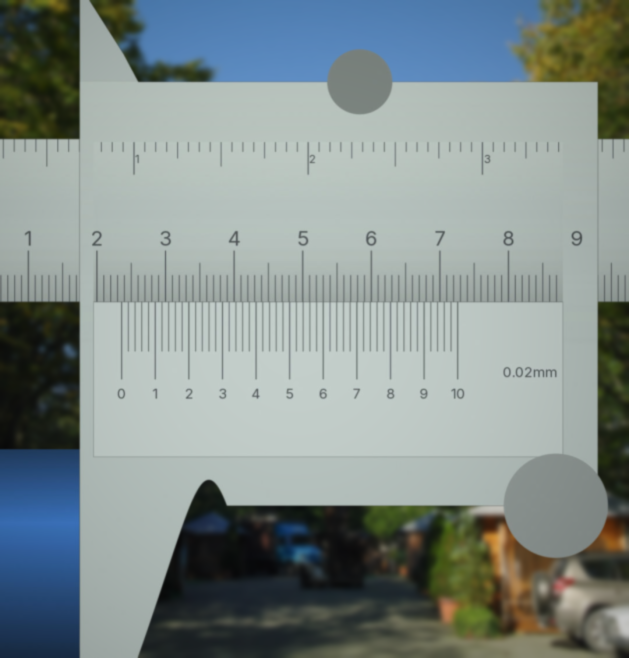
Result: 23.6 (mm)
